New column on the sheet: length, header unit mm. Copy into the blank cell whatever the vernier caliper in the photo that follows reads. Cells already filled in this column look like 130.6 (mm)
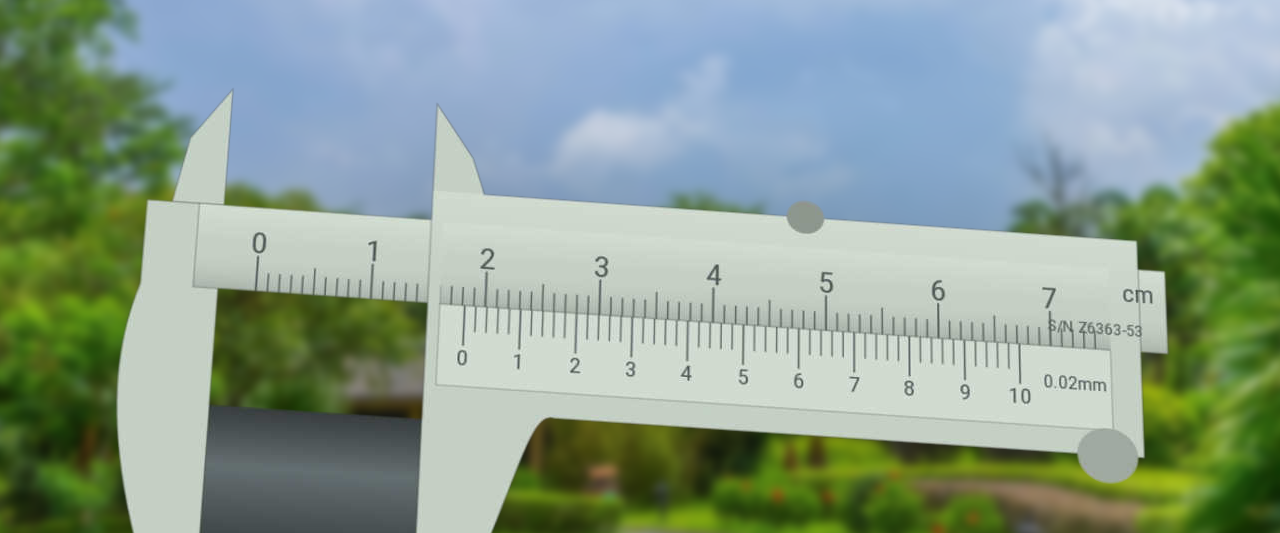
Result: 18.2 (mm)
